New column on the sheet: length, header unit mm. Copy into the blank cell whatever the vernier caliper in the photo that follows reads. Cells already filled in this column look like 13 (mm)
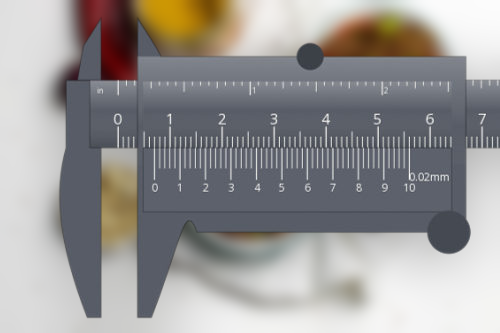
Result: 7.0 (mm)
